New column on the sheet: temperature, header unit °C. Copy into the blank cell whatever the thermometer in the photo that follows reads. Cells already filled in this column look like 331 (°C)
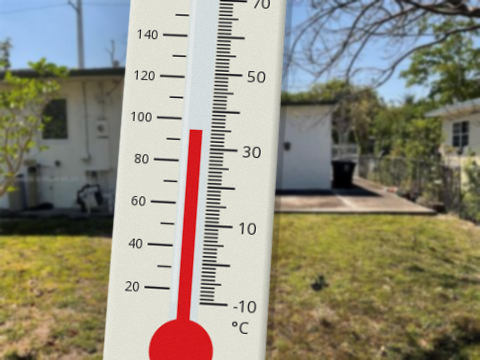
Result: 35 (°C)
